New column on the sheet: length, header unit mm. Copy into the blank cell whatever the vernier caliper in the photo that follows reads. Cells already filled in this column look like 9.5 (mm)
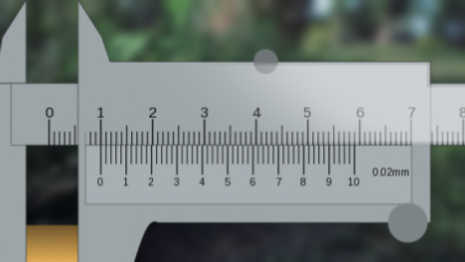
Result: 10.0 (mm)
